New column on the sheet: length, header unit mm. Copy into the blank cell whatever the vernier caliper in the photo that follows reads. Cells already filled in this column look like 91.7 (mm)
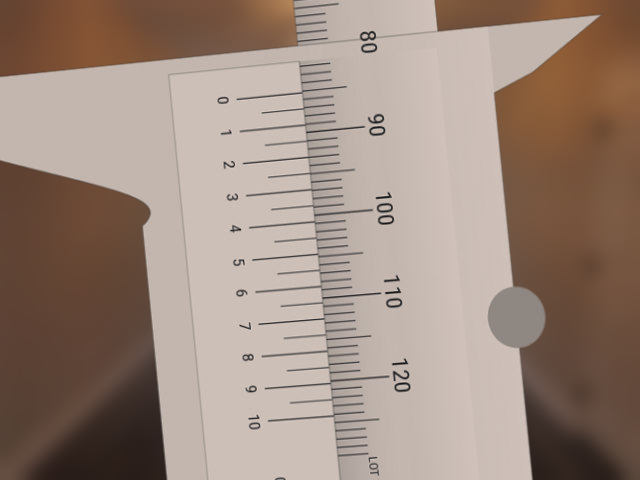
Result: 85.2 (mm)
